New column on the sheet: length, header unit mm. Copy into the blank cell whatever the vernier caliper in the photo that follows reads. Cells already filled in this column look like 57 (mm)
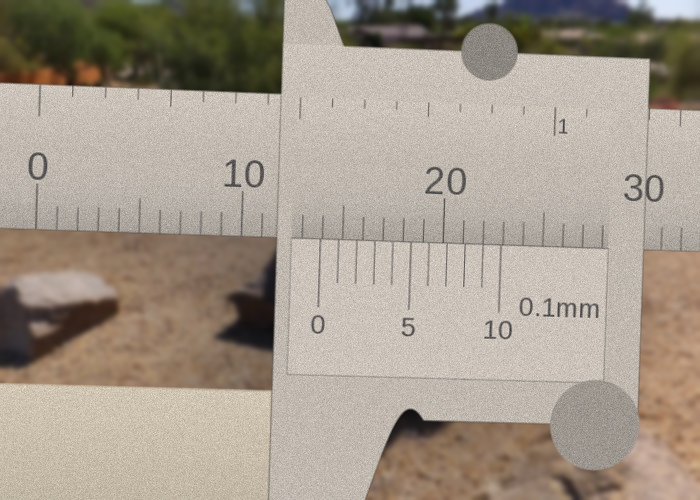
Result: 13.9 (mm)
